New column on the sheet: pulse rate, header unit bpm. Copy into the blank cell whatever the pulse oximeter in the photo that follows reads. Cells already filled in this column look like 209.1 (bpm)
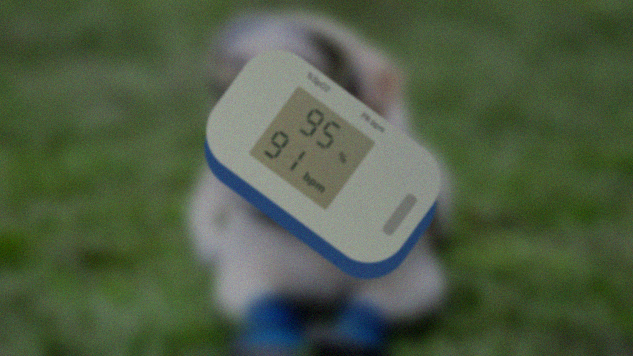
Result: 91 (bpm)
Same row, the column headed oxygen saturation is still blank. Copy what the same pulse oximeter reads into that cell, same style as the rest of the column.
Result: 95 (%)
